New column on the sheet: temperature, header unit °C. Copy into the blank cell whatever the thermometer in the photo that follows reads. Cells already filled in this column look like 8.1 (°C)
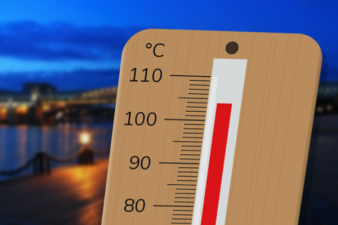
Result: 104 (°C)
